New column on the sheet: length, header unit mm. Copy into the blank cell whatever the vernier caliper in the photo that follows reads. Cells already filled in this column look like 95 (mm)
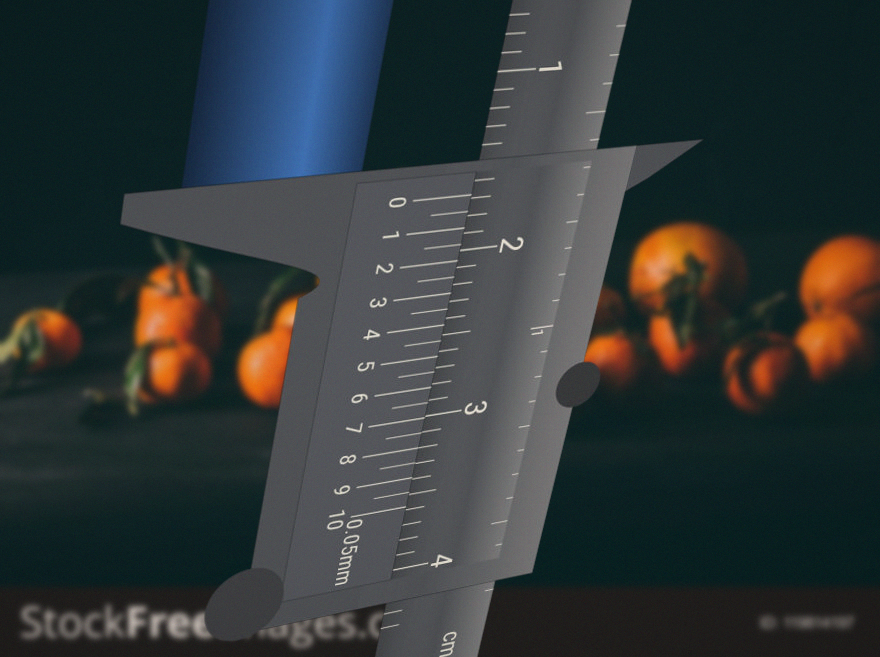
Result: 16.8 (mm)
